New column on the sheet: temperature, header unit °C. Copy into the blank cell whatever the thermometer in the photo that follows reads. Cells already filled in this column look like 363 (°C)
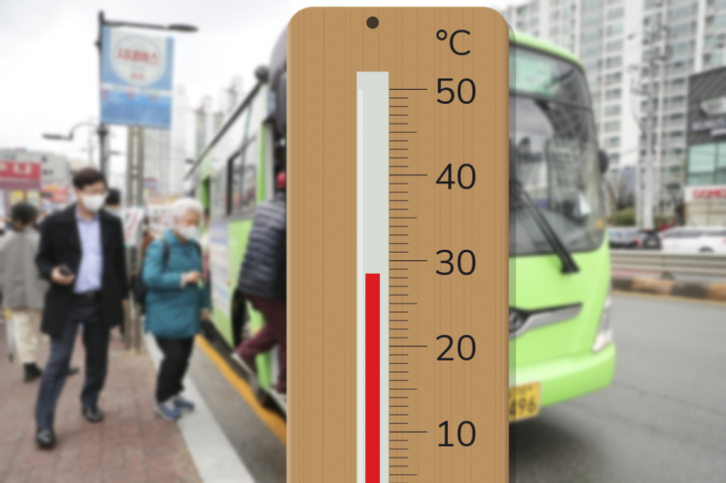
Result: 28.5 (°C)
